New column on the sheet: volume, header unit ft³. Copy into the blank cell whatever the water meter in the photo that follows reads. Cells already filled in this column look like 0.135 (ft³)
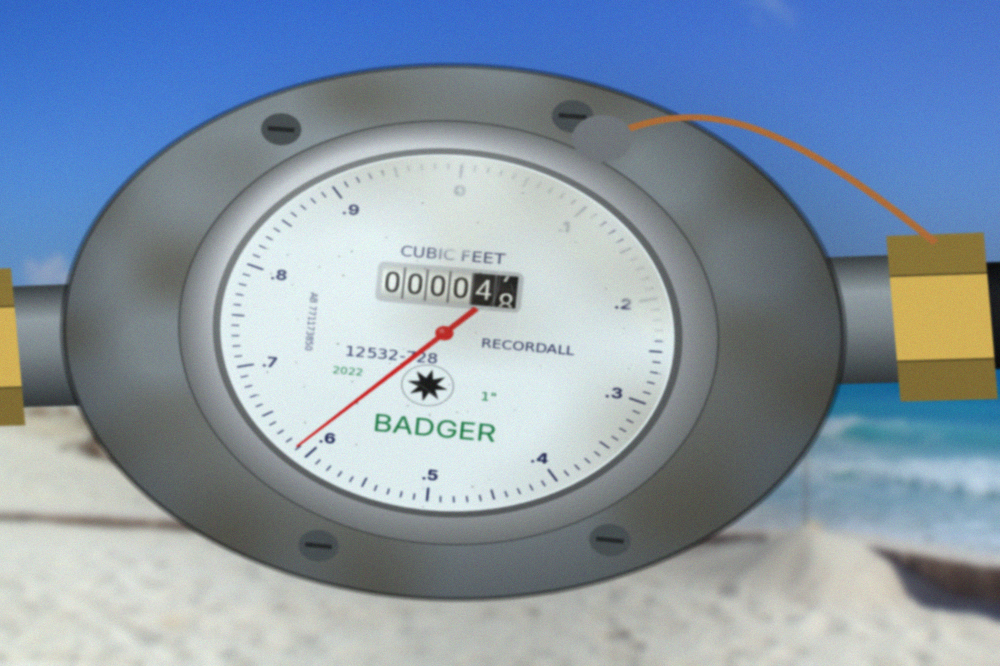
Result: 47.61 (ft³)
